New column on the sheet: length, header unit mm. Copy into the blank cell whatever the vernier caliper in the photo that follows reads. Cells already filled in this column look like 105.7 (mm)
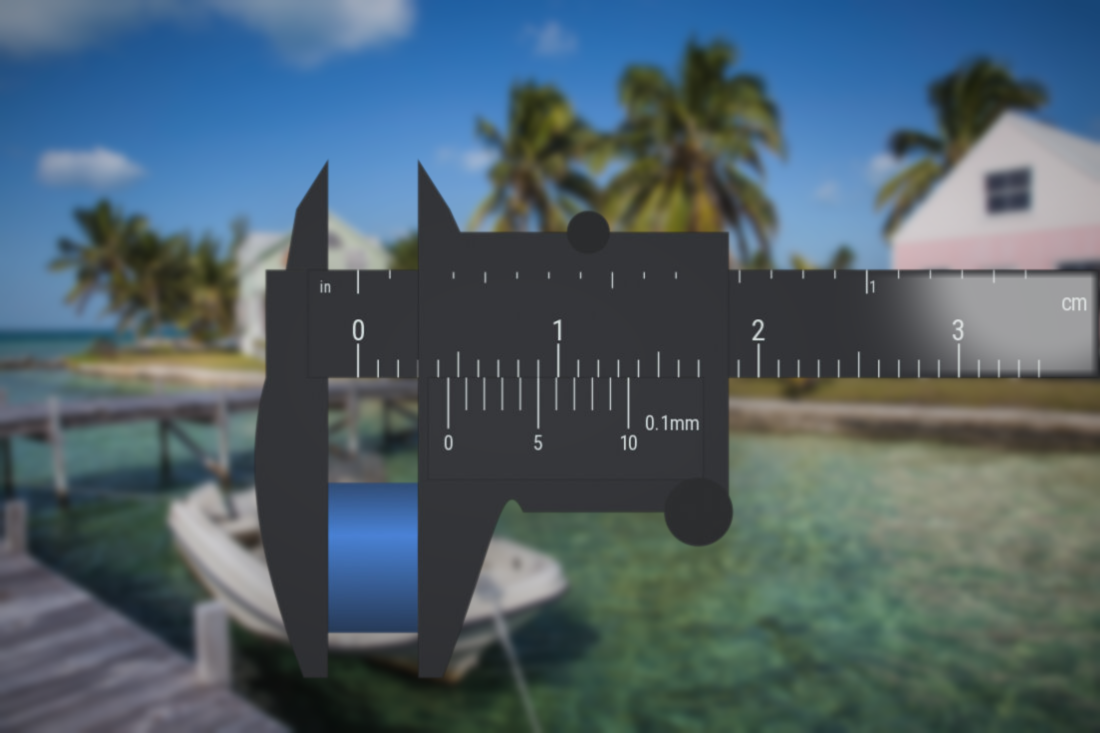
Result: 4.5 (mm)
